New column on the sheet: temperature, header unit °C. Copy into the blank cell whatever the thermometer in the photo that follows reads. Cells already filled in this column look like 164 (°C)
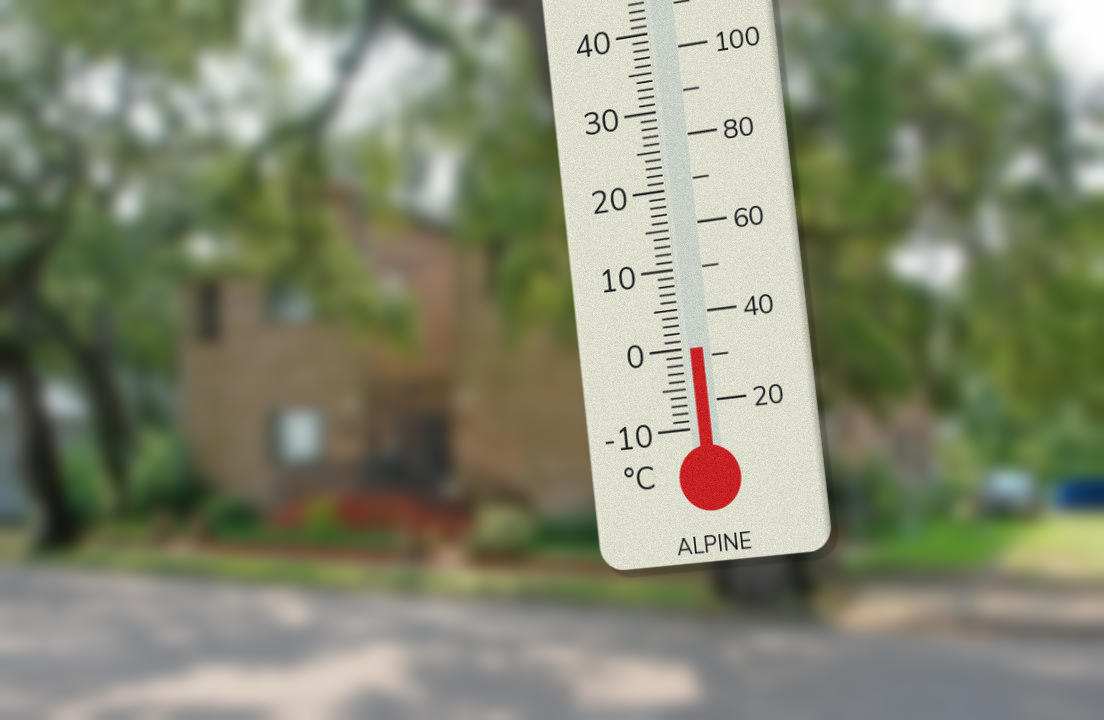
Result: 0 (°C)
